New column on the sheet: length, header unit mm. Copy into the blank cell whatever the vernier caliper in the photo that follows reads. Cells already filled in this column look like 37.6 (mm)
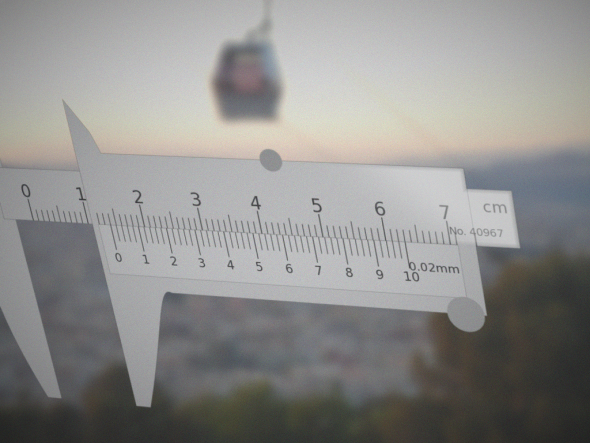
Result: 14.0 (mm)
